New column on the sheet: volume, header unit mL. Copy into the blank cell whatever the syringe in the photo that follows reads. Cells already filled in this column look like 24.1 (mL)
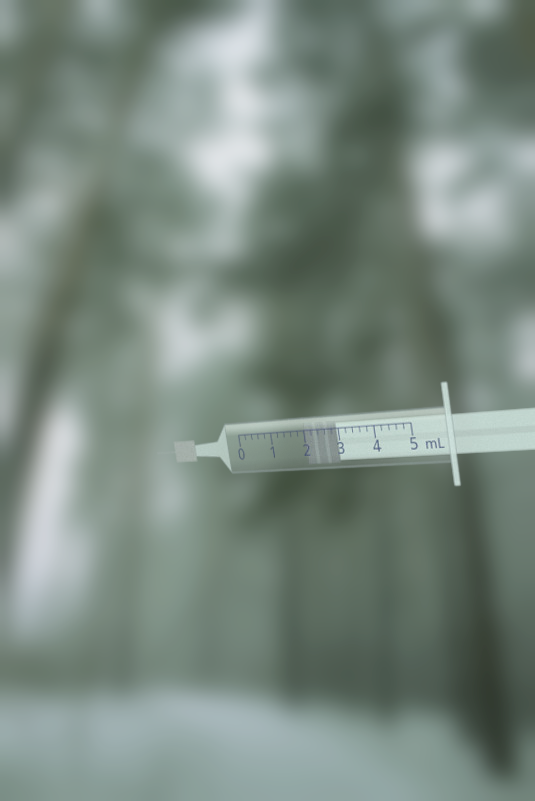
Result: 2 (mL)
